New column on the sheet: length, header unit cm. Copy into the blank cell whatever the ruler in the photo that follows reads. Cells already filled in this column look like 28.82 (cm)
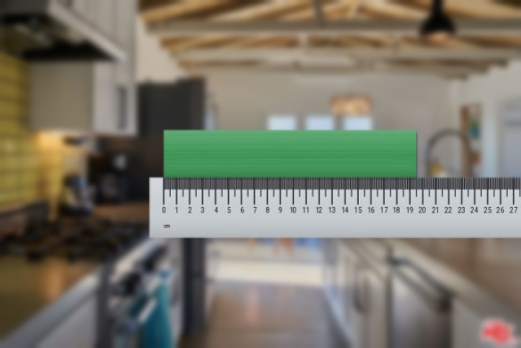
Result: 19.5 (cm)
